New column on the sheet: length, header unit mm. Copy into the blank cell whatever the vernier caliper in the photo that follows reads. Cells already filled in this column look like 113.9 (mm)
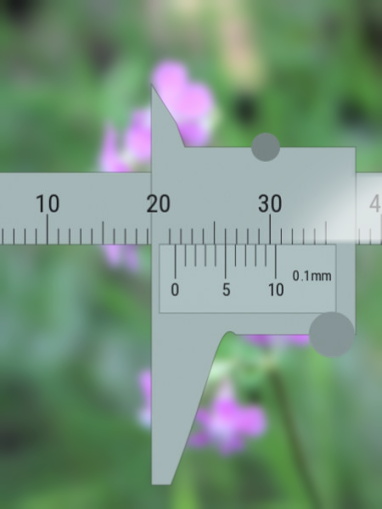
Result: 21.5 (mm)
